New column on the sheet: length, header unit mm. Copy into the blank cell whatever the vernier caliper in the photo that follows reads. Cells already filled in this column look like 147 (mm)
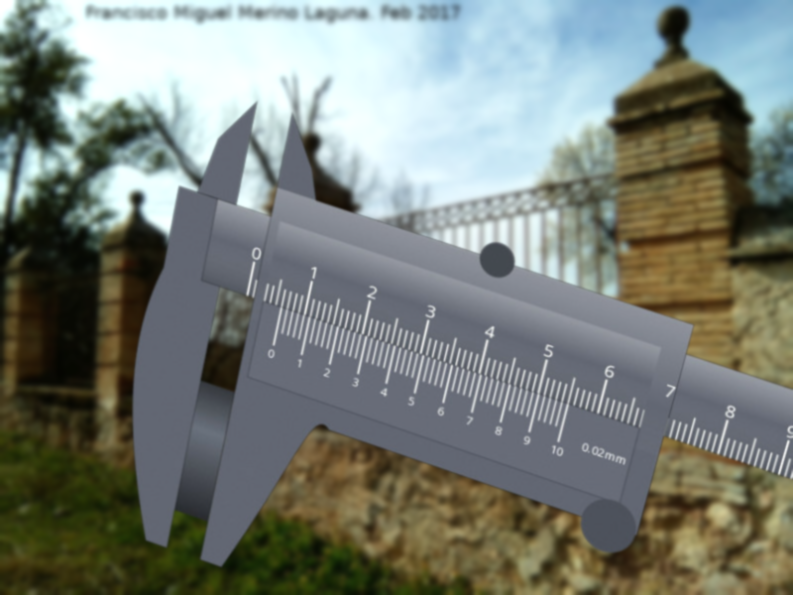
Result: 6.0 (mm)
